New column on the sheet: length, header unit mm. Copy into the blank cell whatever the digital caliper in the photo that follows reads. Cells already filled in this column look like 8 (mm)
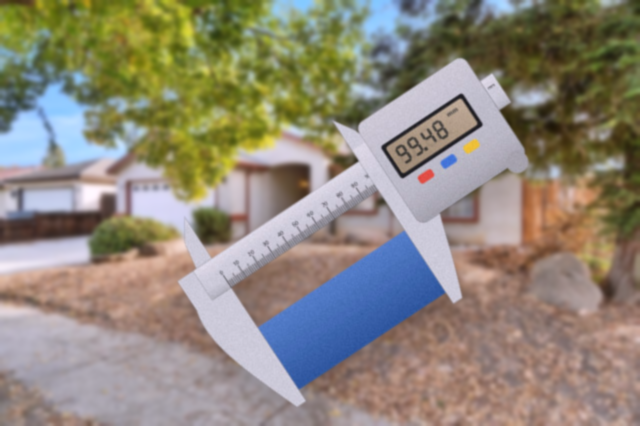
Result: 99.48 (mm)
